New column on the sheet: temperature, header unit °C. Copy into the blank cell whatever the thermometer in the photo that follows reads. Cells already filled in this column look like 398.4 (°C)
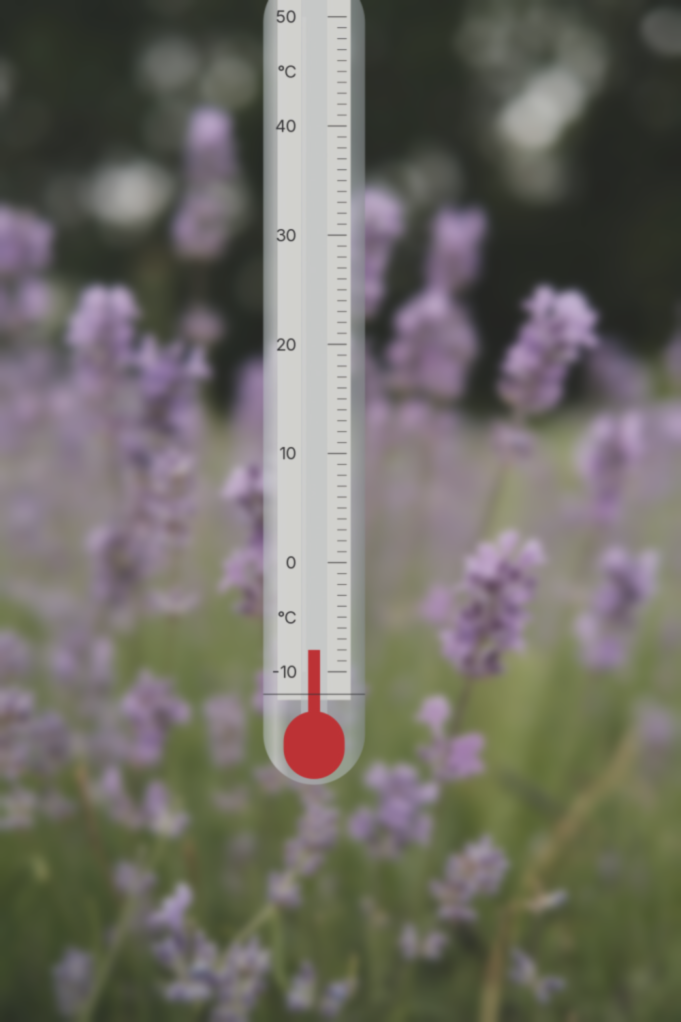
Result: -8 (°C)
